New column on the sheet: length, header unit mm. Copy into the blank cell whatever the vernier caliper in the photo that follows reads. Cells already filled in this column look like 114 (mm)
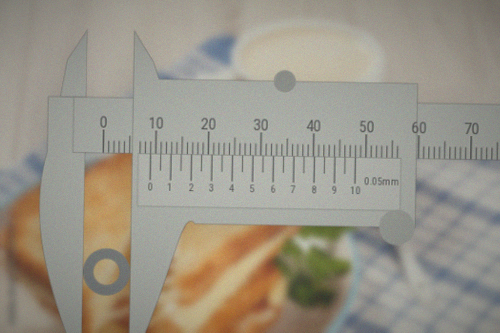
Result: 9.0 (mm)
